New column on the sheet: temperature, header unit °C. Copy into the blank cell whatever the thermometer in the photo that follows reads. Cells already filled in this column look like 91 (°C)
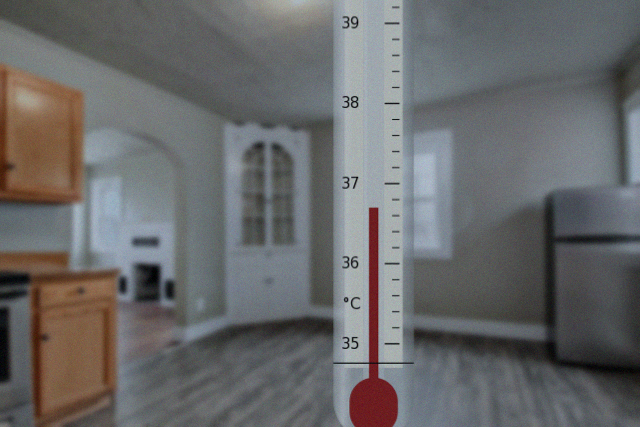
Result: 36.7 (°C)
